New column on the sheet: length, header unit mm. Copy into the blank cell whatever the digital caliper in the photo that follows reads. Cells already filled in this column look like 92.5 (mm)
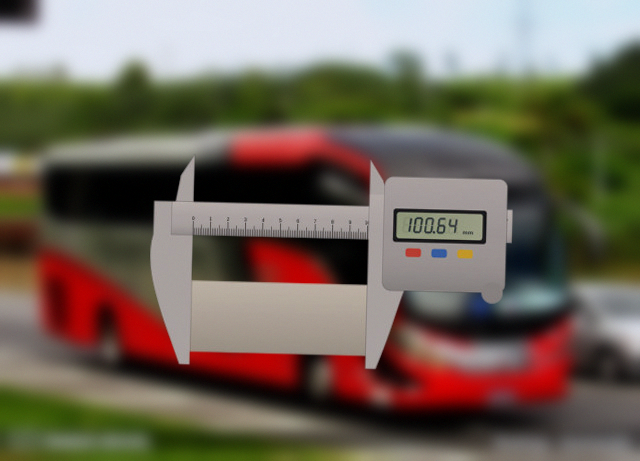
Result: 100.64 (mm)
